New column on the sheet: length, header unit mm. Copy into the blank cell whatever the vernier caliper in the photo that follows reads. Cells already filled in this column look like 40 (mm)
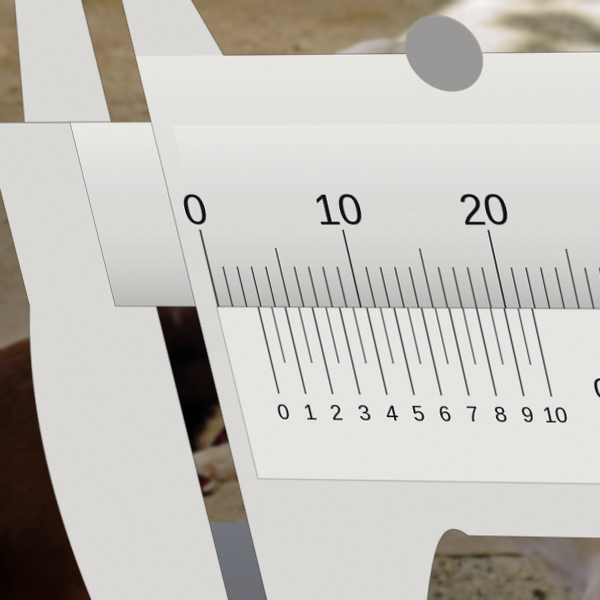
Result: 2.8 (mm)
